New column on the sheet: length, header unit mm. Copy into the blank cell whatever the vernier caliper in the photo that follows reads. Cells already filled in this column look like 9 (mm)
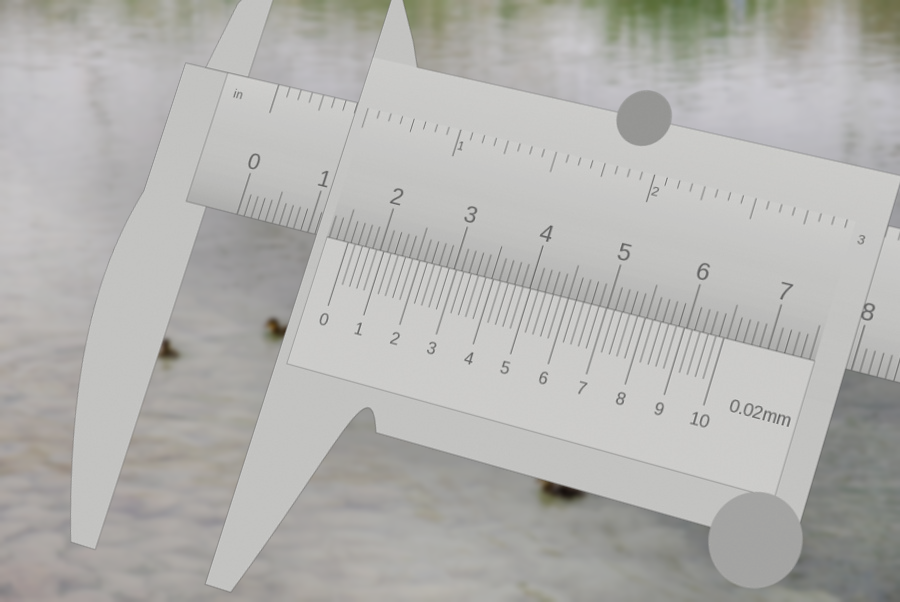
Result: 15.6 (mm)
